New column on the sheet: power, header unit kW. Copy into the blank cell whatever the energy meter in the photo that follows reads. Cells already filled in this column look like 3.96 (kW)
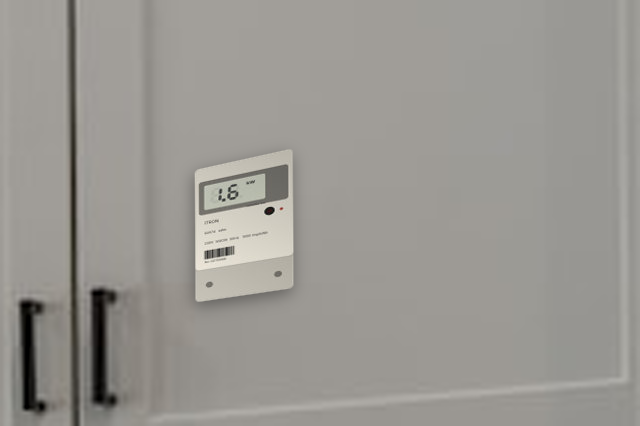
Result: 1.6 (kW)
